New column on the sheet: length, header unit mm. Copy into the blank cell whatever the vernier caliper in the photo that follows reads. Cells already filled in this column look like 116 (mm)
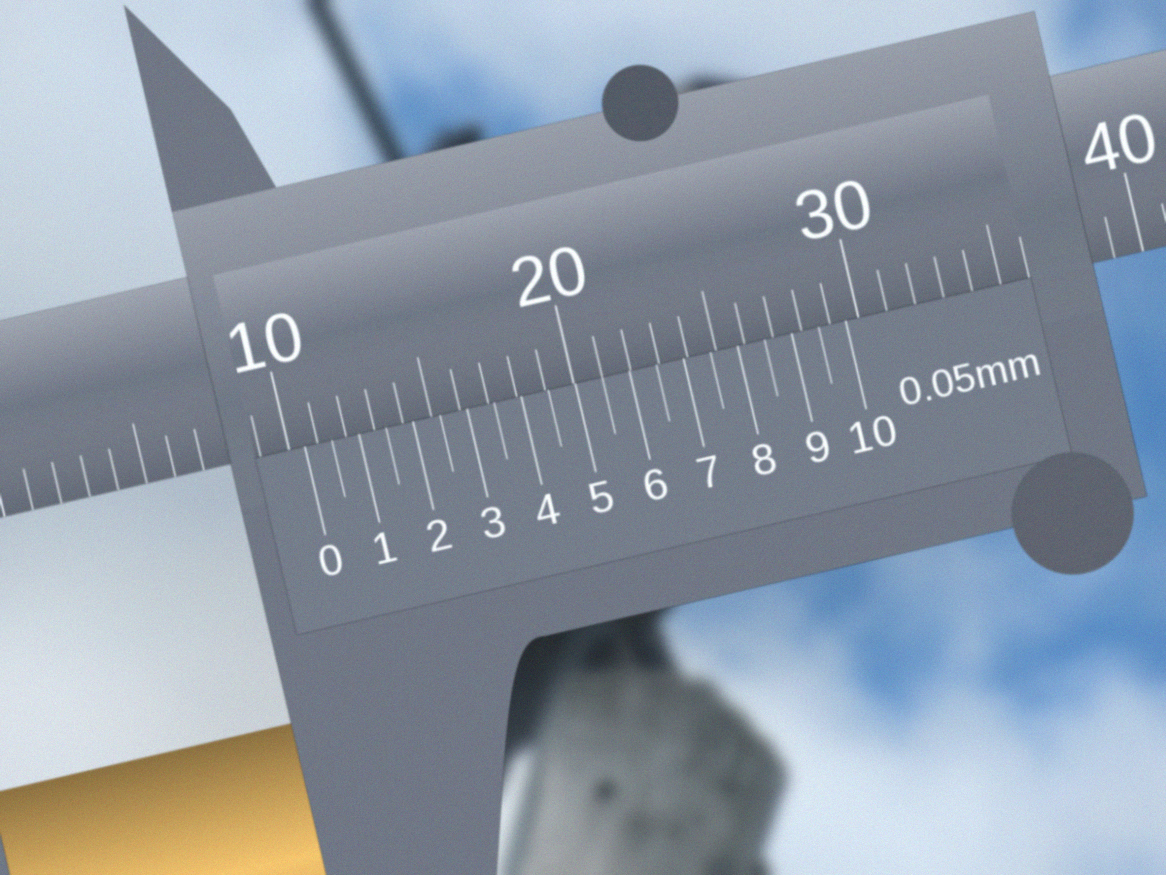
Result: 10.55 (mm)
